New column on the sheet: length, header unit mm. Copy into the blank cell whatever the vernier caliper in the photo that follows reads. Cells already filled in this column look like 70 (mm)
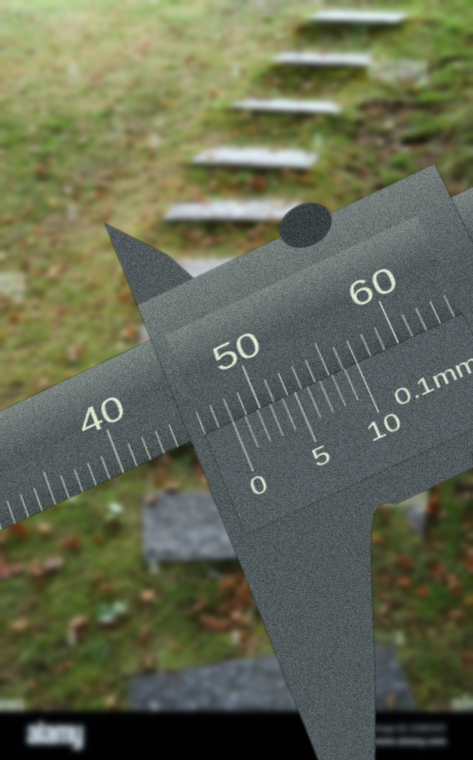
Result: 48.0 (mm)
